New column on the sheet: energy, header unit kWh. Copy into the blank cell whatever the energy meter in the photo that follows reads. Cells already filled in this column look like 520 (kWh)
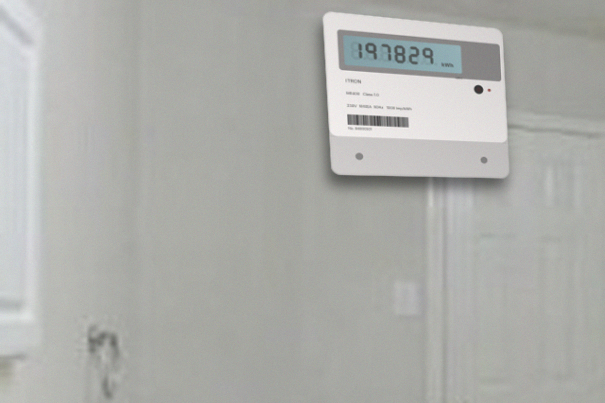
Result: 197829 (kWh)
